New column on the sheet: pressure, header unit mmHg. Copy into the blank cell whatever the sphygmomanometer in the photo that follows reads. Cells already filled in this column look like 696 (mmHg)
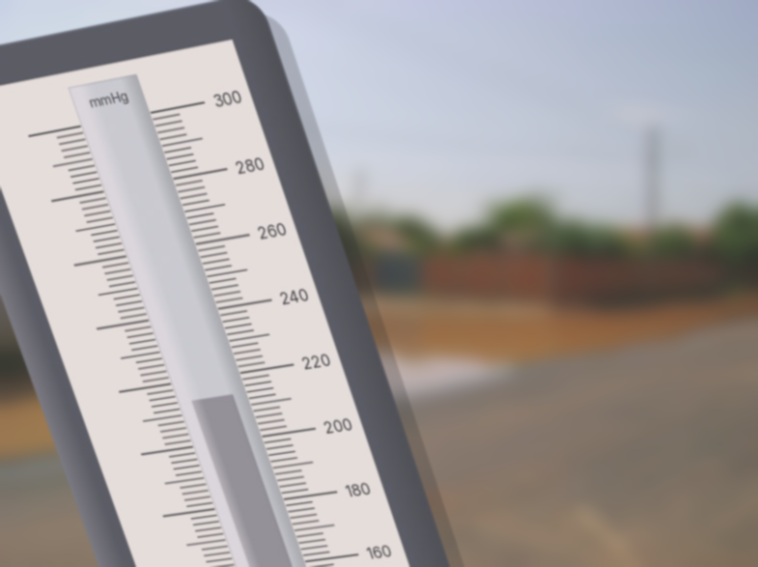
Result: 214 (mmHg)
